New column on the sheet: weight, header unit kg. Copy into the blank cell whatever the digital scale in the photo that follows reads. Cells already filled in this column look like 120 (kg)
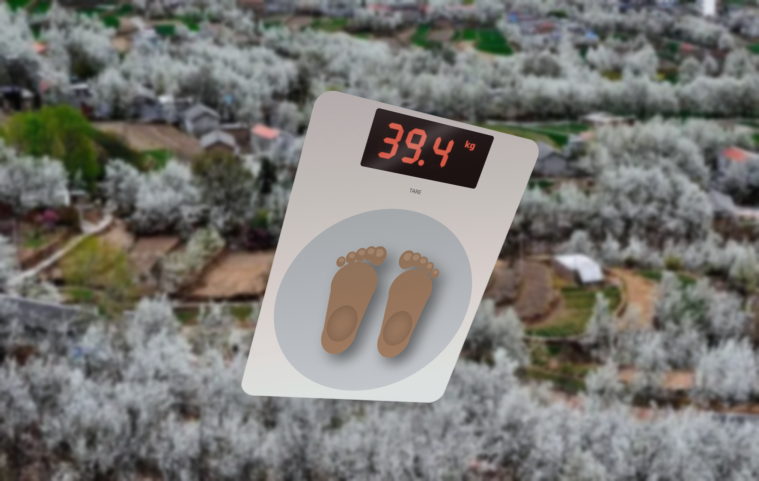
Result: 39.4 (kg)
